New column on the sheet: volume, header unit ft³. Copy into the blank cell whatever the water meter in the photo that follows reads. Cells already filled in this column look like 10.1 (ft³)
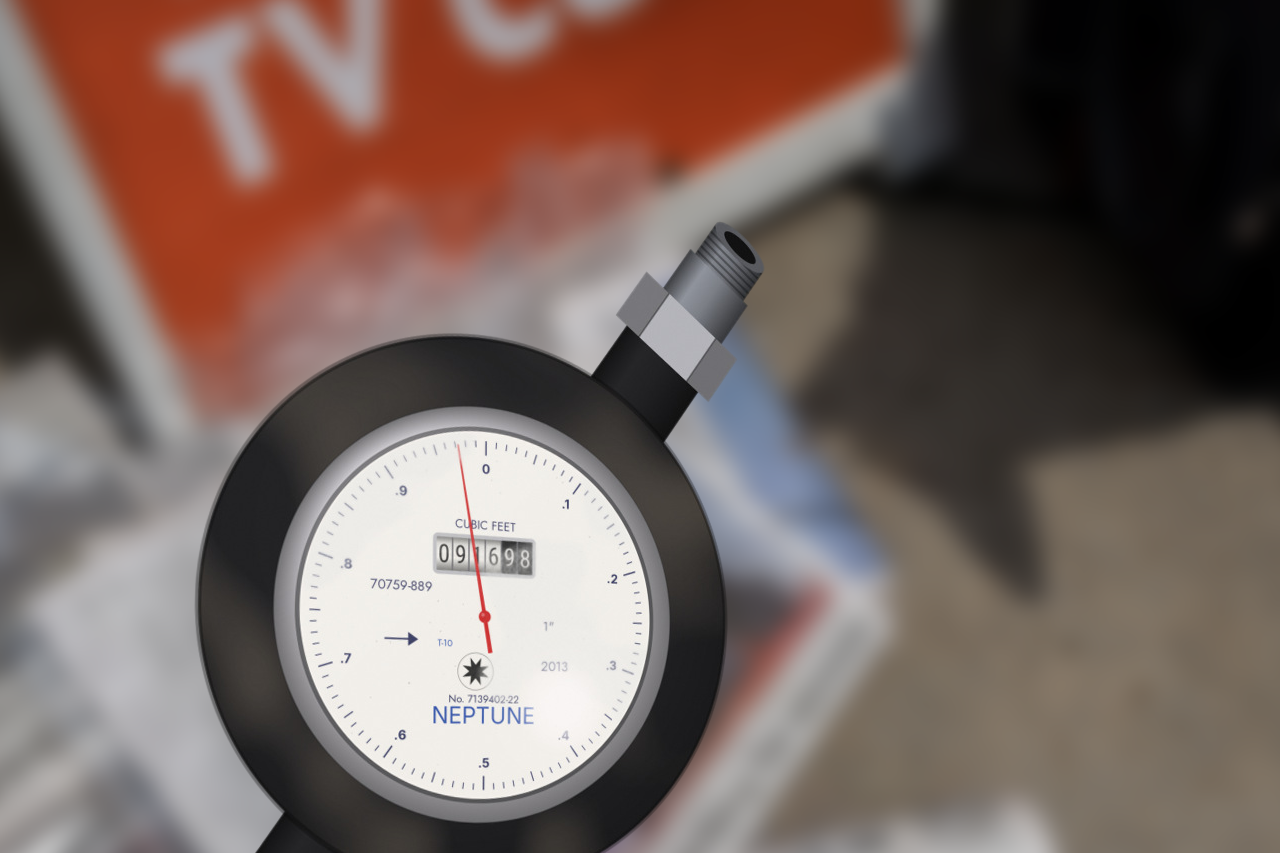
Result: 91697.97 (ft³)
